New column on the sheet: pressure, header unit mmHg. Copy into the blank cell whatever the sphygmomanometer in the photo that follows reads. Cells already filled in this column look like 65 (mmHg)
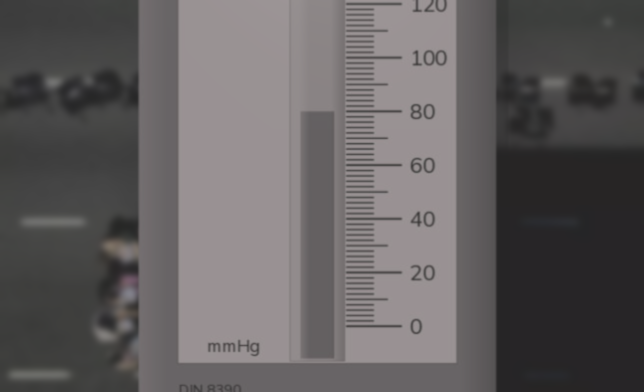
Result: 80 (mmHg)
